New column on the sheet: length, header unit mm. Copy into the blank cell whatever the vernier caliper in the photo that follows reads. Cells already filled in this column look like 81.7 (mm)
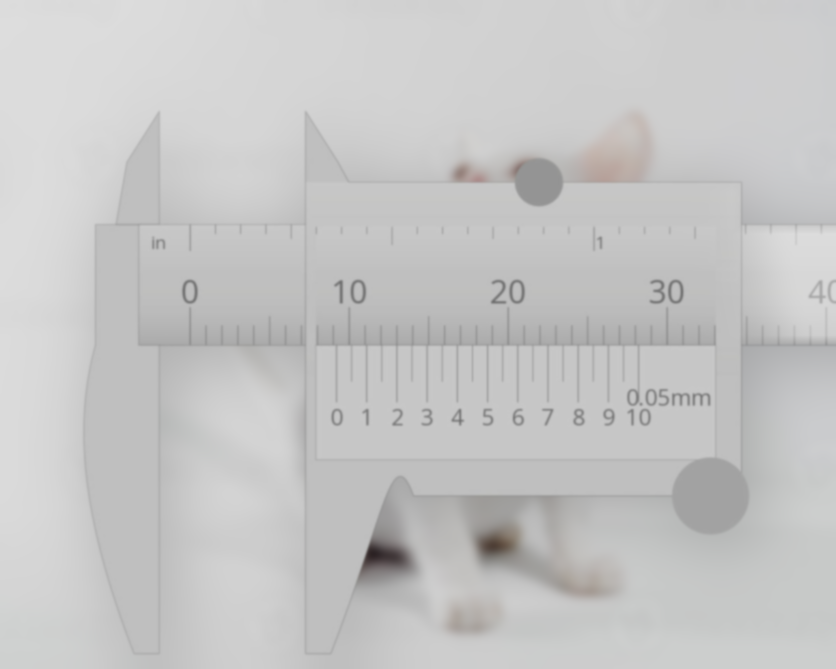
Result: 9.2 (mm)
